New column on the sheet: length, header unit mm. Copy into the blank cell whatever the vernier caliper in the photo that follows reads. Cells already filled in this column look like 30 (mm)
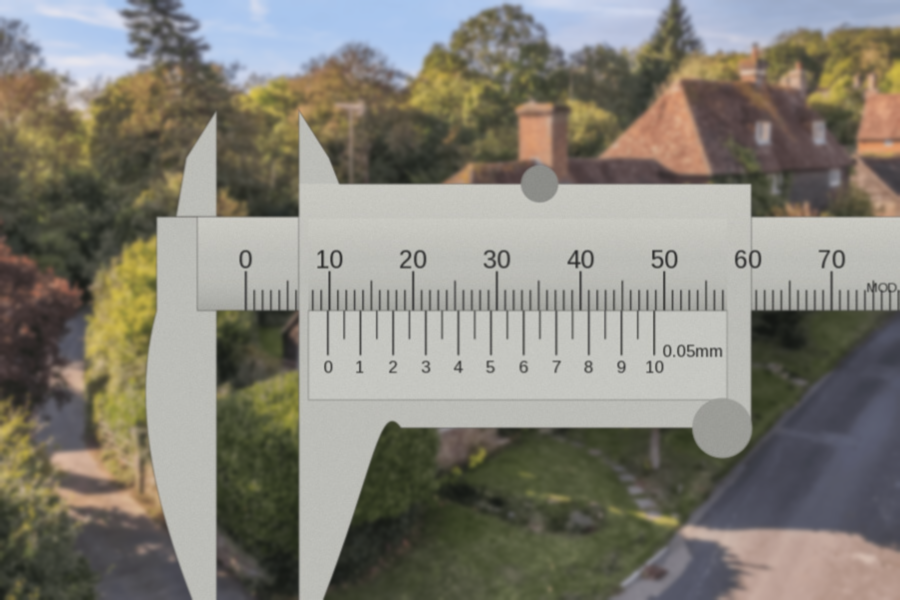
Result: 9.8 (mm)
